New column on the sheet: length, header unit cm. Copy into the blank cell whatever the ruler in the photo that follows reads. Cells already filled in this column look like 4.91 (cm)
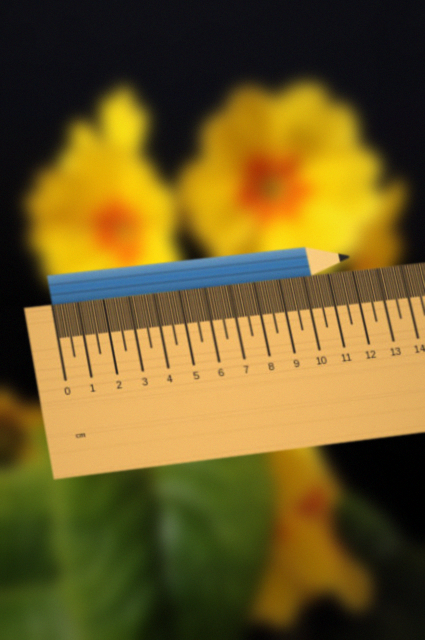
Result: 12 (cm)
